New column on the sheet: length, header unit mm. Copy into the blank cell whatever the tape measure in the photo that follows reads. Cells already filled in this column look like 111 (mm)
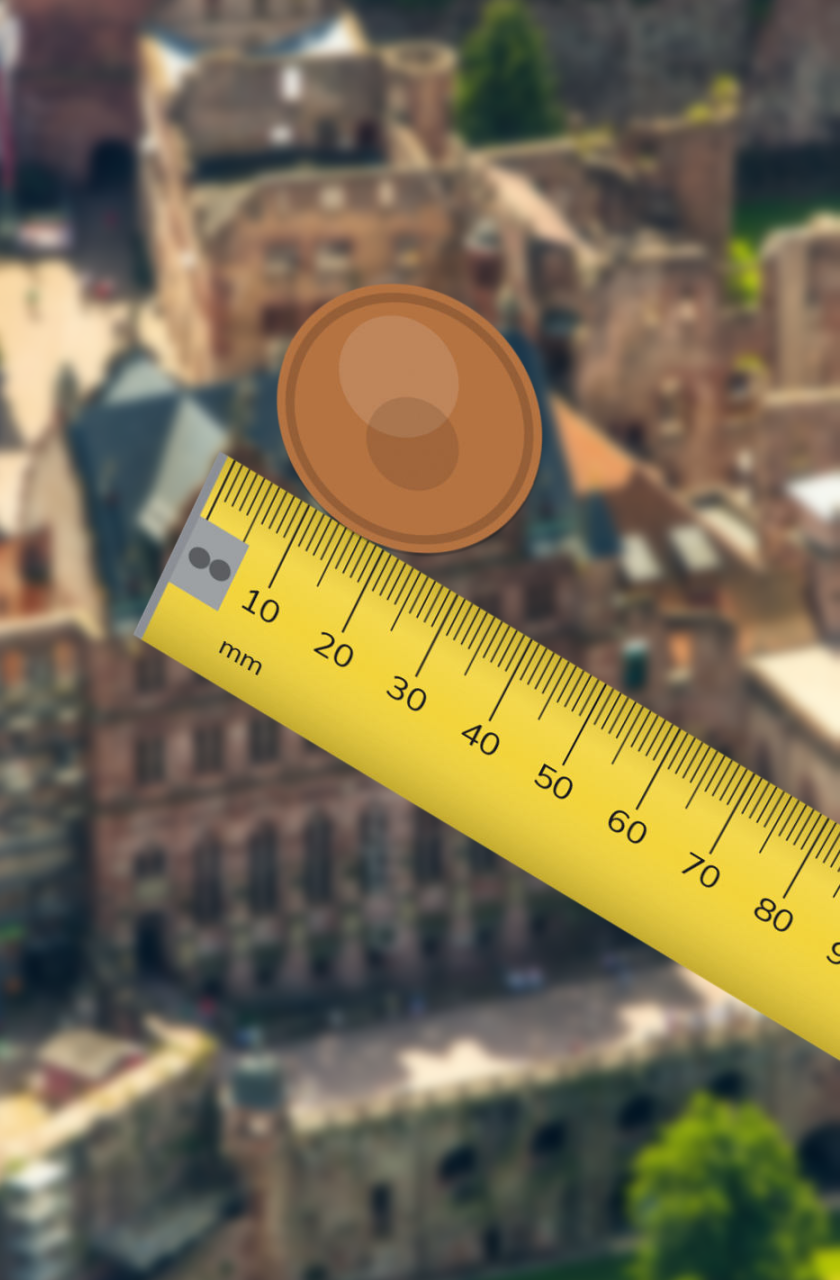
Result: 32 (mm)
